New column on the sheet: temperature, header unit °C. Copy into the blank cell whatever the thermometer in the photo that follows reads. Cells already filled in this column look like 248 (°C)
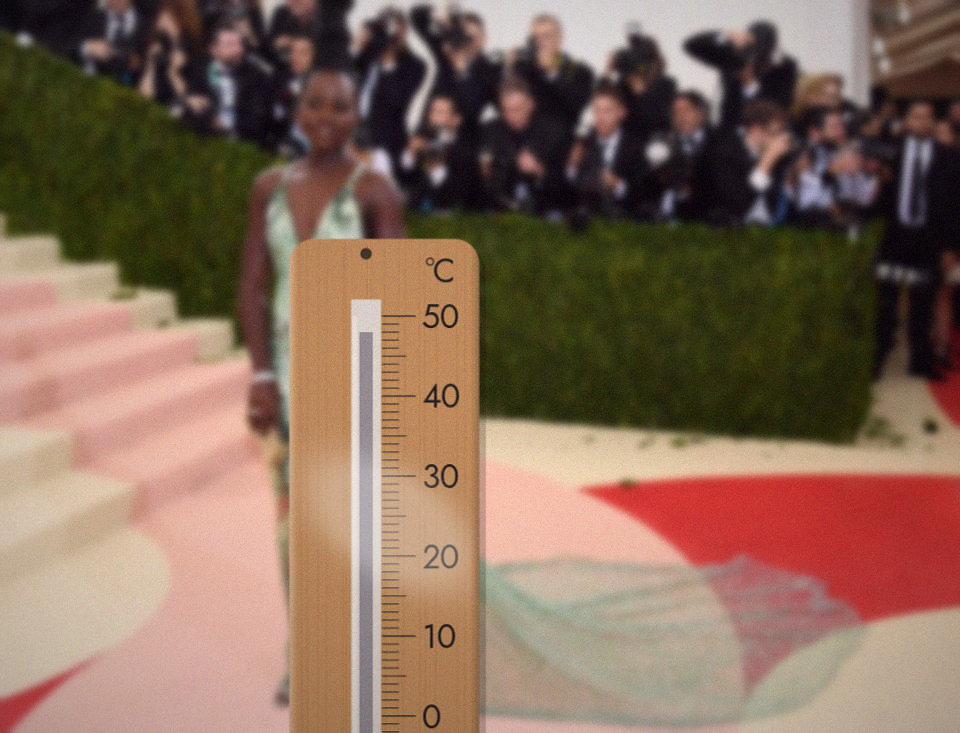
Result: 48 (°C)
